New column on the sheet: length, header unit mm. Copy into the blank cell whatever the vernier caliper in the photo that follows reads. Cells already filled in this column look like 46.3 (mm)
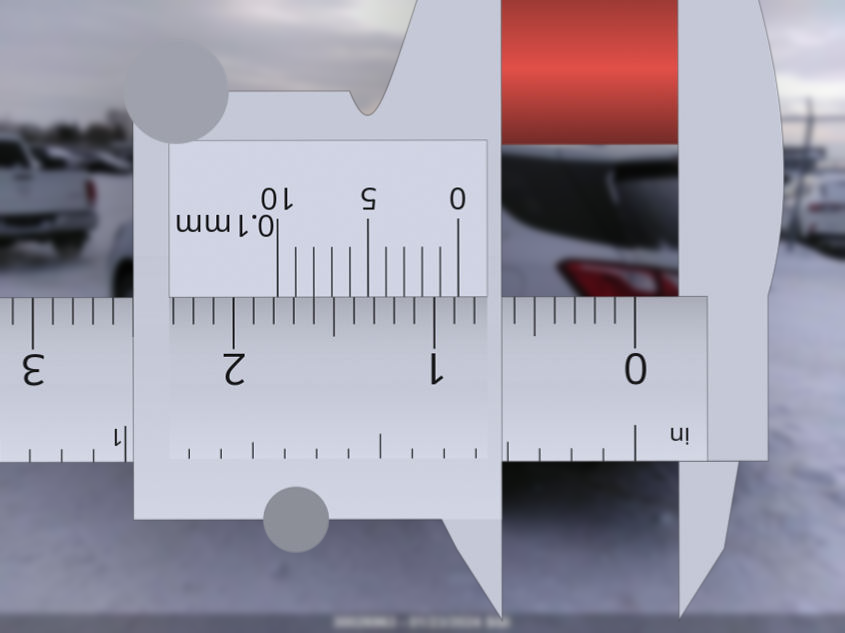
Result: 8.8 (mm)
